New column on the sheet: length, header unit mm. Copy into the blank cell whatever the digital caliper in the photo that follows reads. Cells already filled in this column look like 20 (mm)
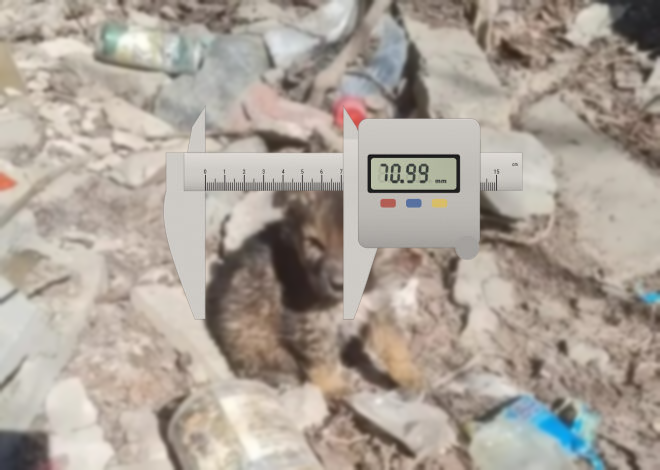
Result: 70.99 (mm)
